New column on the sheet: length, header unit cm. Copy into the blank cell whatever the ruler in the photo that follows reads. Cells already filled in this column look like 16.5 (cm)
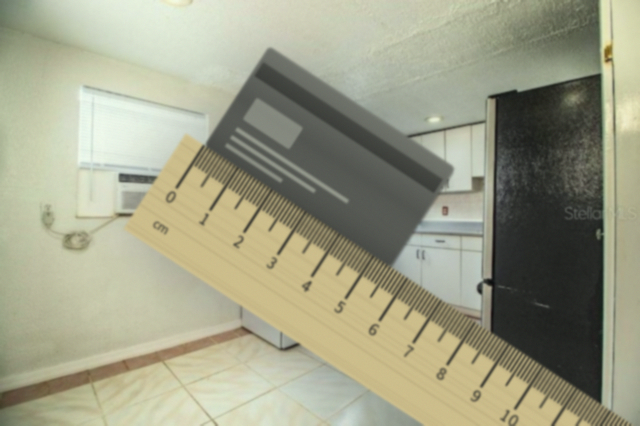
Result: 5.5 (cm)
